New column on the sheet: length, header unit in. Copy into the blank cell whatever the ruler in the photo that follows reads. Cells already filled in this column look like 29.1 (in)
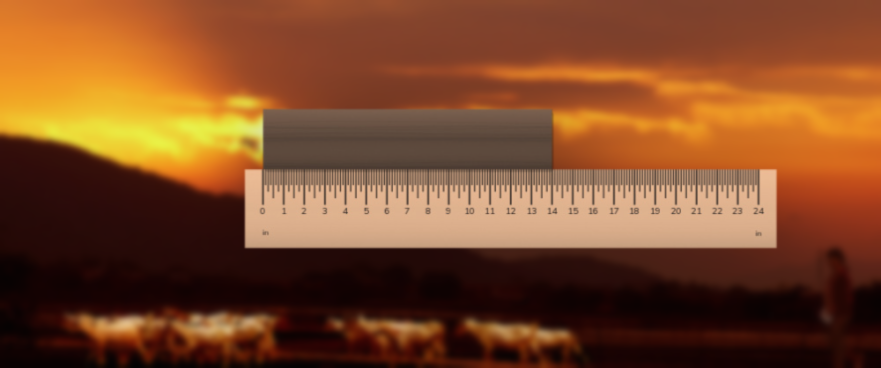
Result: 14 (in)
